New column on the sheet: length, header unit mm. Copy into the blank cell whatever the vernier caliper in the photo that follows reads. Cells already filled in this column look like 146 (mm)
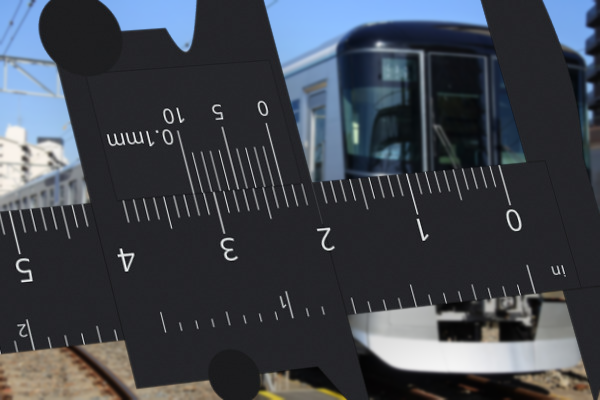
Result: 23.0 (mm)
